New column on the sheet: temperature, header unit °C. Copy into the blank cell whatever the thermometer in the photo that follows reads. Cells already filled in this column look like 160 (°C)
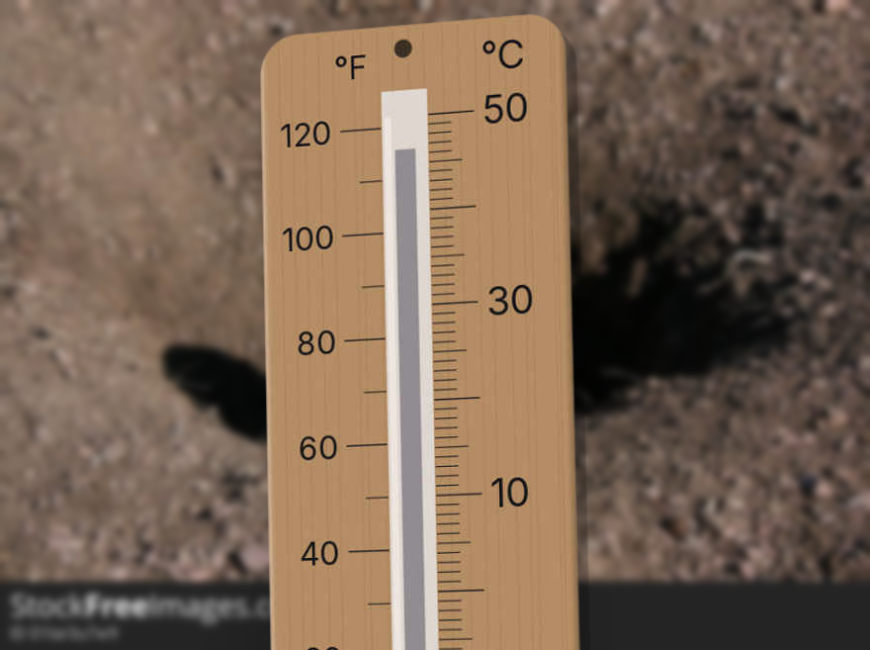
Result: 46.5 (°C)
